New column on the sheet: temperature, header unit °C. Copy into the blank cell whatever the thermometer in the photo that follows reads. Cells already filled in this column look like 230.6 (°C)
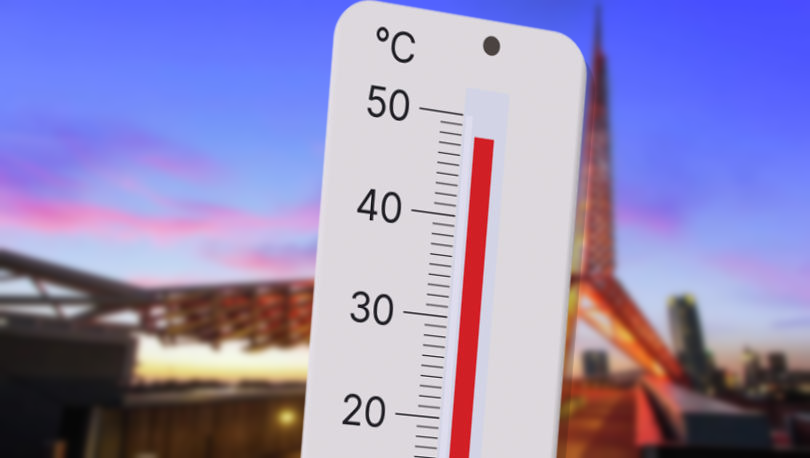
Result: 48 (°C)
